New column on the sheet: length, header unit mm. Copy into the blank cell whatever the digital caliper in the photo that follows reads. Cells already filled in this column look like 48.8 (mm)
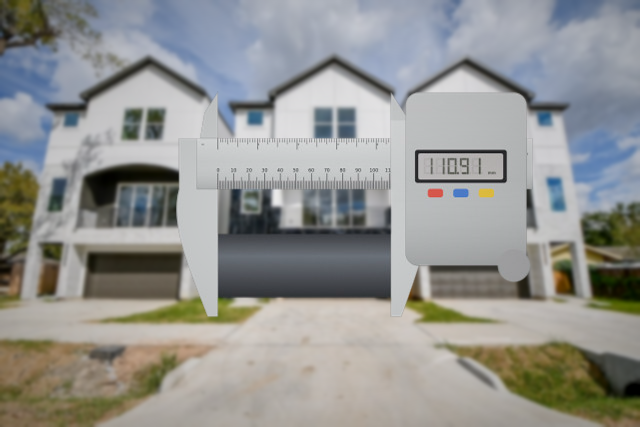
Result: 110.91 (mm)
